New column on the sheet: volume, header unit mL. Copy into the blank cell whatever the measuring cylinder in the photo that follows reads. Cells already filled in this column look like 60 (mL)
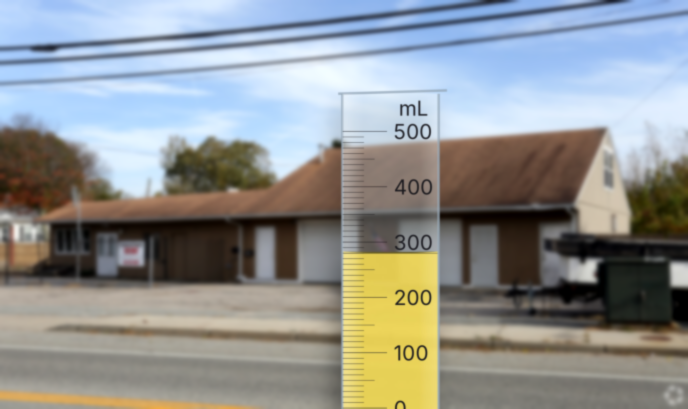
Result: 280 (mL)
